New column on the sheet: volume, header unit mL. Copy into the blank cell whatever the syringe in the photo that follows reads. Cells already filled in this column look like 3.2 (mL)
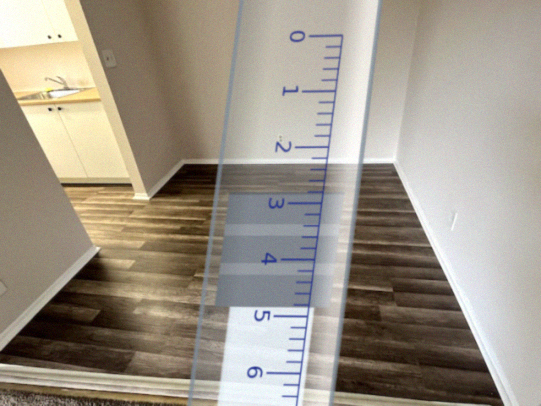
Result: 2.8 (mL)
